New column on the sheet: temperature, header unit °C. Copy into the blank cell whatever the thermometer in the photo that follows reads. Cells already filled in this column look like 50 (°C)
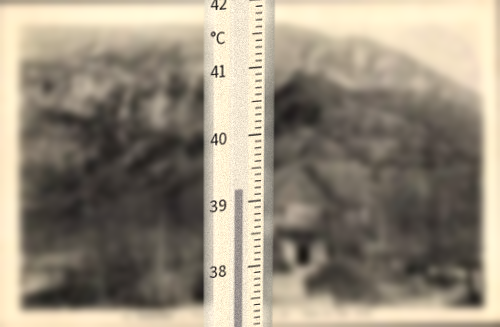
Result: 39.2 (°C)
